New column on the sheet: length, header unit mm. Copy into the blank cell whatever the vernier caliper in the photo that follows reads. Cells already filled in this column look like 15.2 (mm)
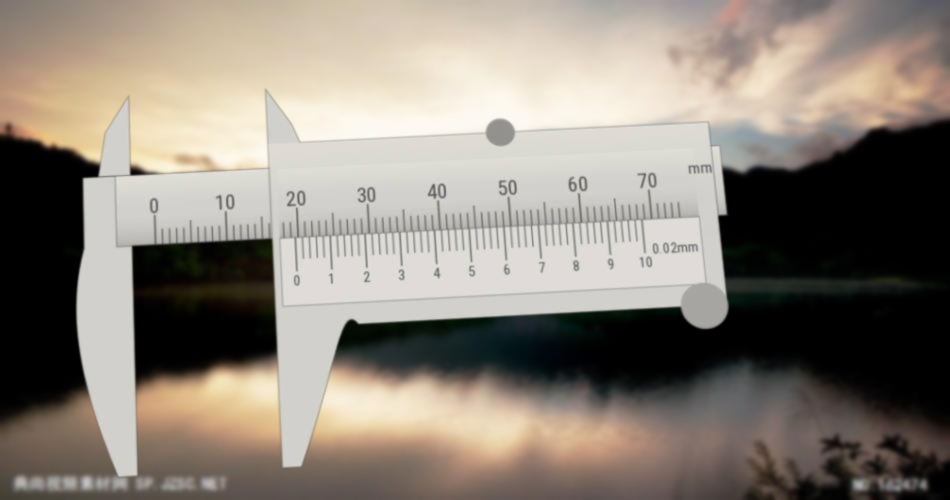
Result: 19.6 (mm)
